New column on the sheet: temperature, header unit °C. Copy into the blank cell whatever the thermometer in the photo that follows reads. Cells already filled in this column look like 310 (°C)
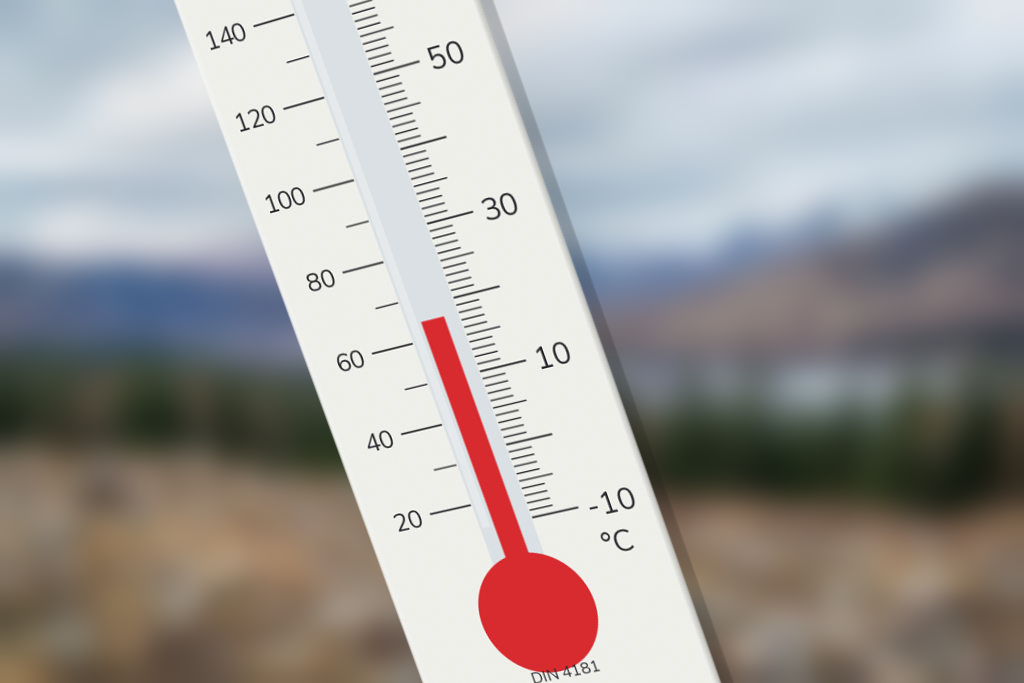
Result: 18 (°C)
